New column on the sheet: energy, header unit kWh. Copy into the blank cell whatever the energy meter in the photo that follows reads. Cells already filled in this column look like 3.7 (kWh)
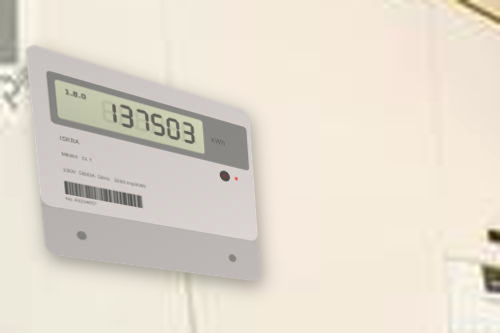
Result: 137503 (kWh)
